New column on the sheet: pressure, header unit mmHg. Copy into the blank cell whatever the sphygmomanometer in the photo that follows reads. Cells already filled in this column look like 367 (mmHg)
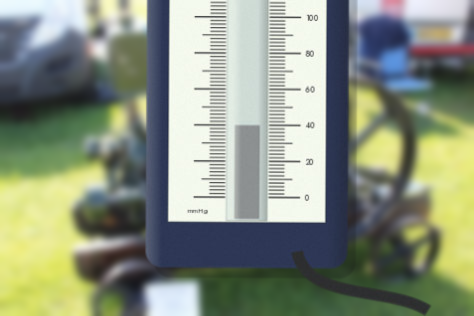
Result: 40 (mmHg)
